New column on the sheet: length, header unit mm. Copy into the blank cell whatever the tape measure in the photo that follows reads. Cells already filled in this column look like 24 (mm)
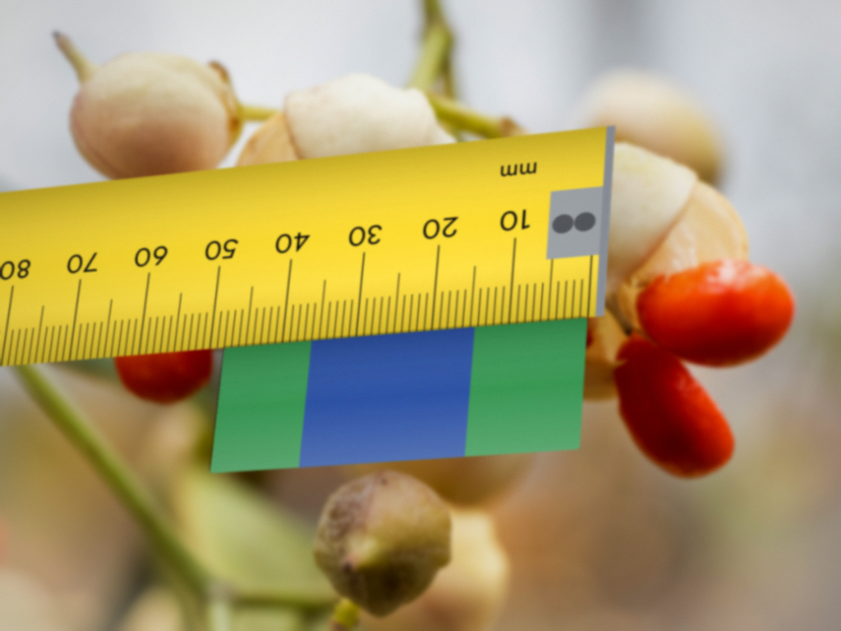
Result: 48 (mm)
